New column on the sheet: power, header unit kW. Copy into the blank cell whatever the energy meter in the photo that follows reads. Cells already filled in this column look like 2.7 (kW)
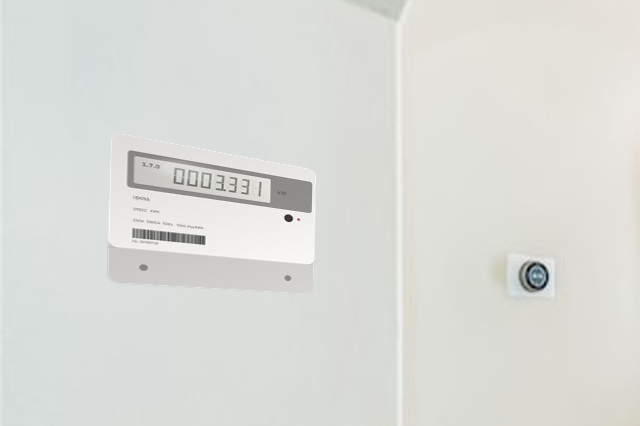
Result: 3.331 (kW)
